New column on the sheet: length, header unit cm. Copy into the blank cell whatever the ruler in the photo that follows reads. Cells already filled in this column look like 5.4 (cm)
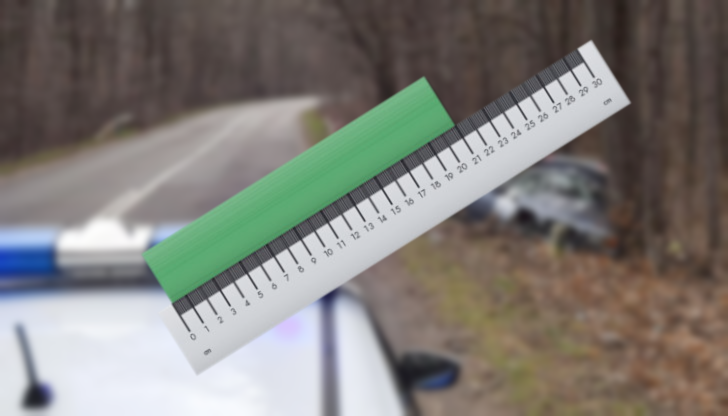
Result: 21 (cm)
